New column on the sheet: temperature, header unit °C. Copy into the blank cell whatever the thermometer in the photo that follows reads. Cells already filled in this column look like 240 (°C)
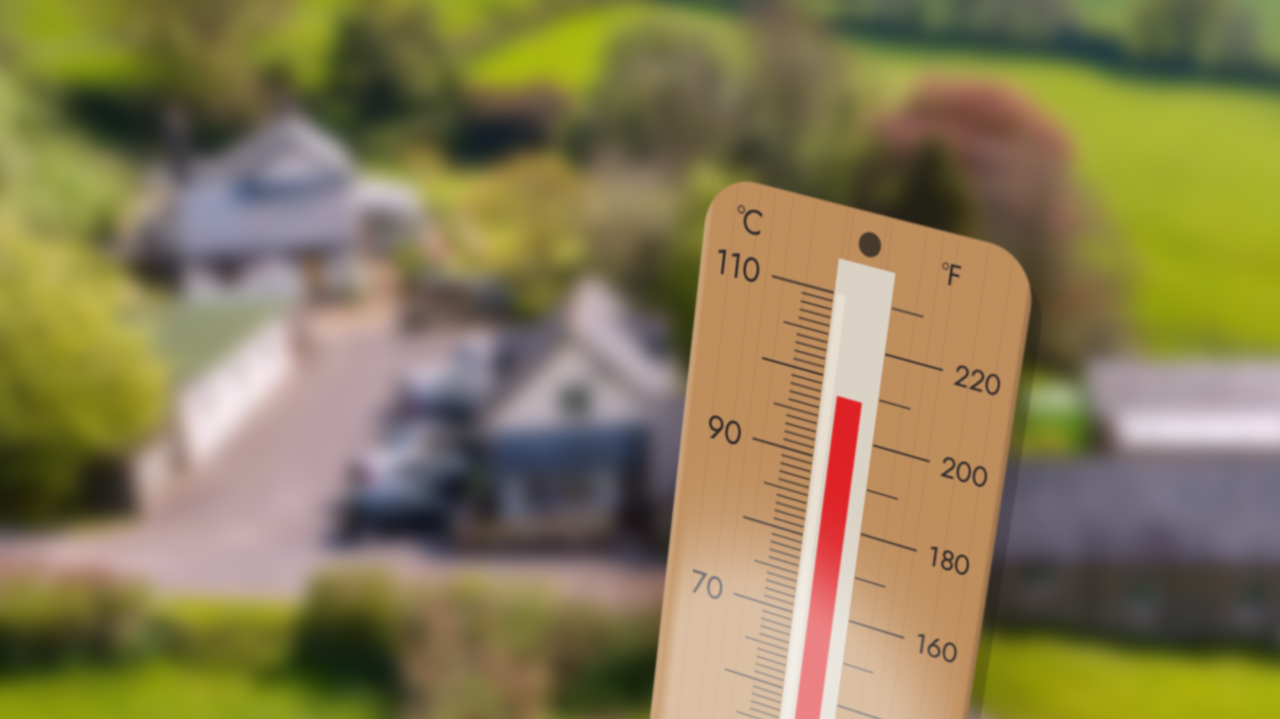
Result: 98 (°C)
